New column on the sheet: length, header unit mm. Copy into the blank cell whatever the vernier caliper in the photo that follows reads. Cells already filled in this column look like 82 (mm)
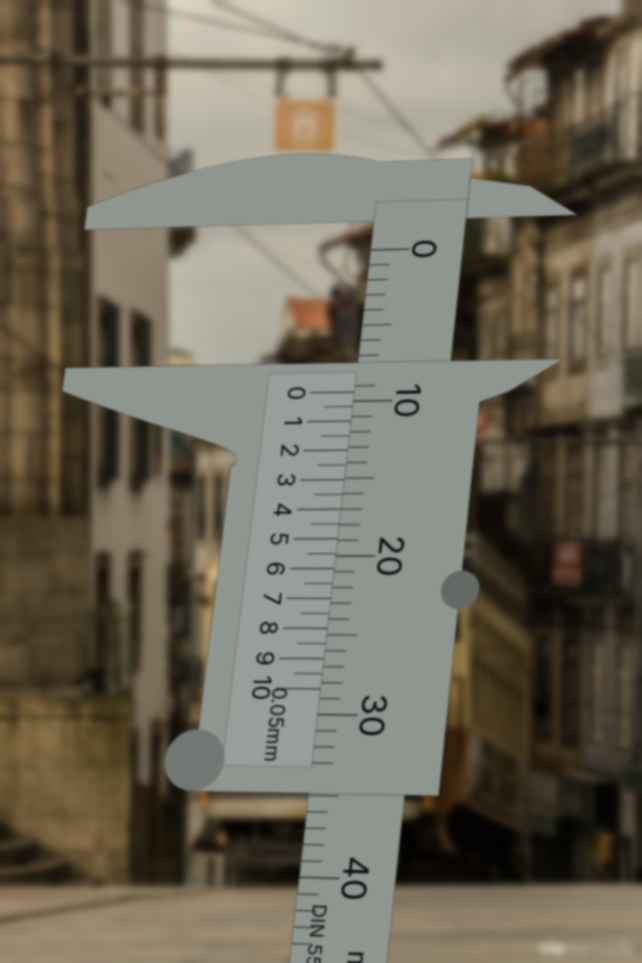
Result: 9.4 (mm)
